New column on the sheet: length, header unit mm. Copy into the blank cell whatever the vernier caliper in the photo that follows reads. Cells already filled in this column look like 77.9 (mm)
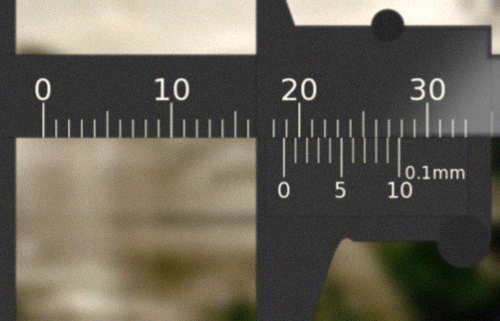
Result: 18.8 (mm)
